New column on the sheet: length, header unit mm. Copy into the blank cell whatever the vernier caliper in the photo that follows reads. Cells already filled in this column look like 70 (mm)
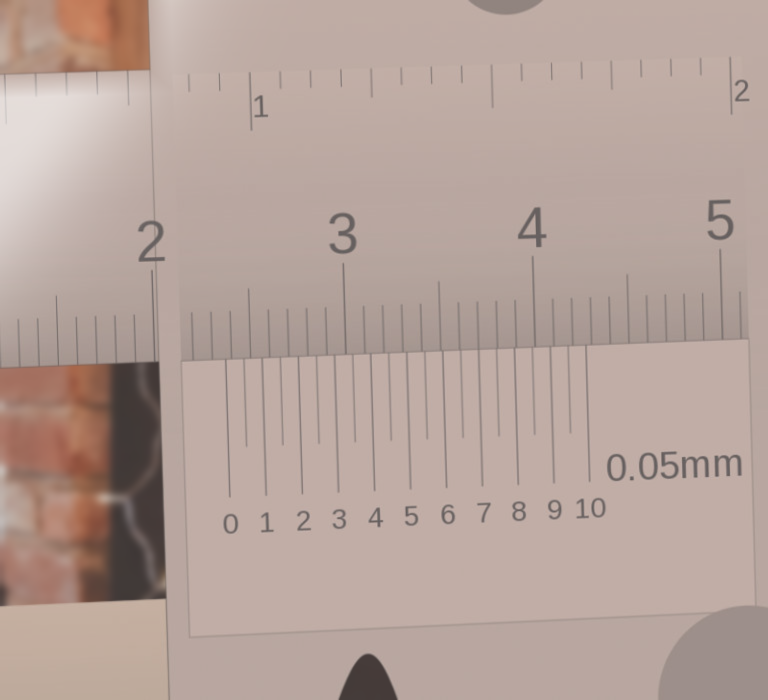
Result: 23.7 (mm)
